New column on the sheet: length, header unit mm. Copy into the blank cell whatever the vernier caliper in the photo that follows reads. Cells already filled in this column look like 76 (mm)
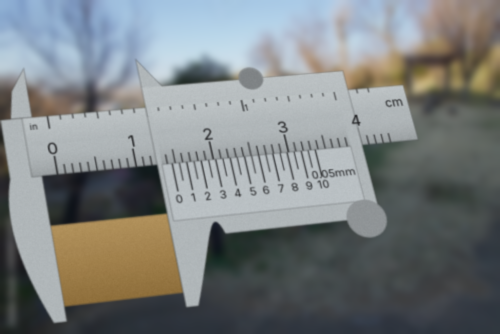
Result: 14.6 (mm)
